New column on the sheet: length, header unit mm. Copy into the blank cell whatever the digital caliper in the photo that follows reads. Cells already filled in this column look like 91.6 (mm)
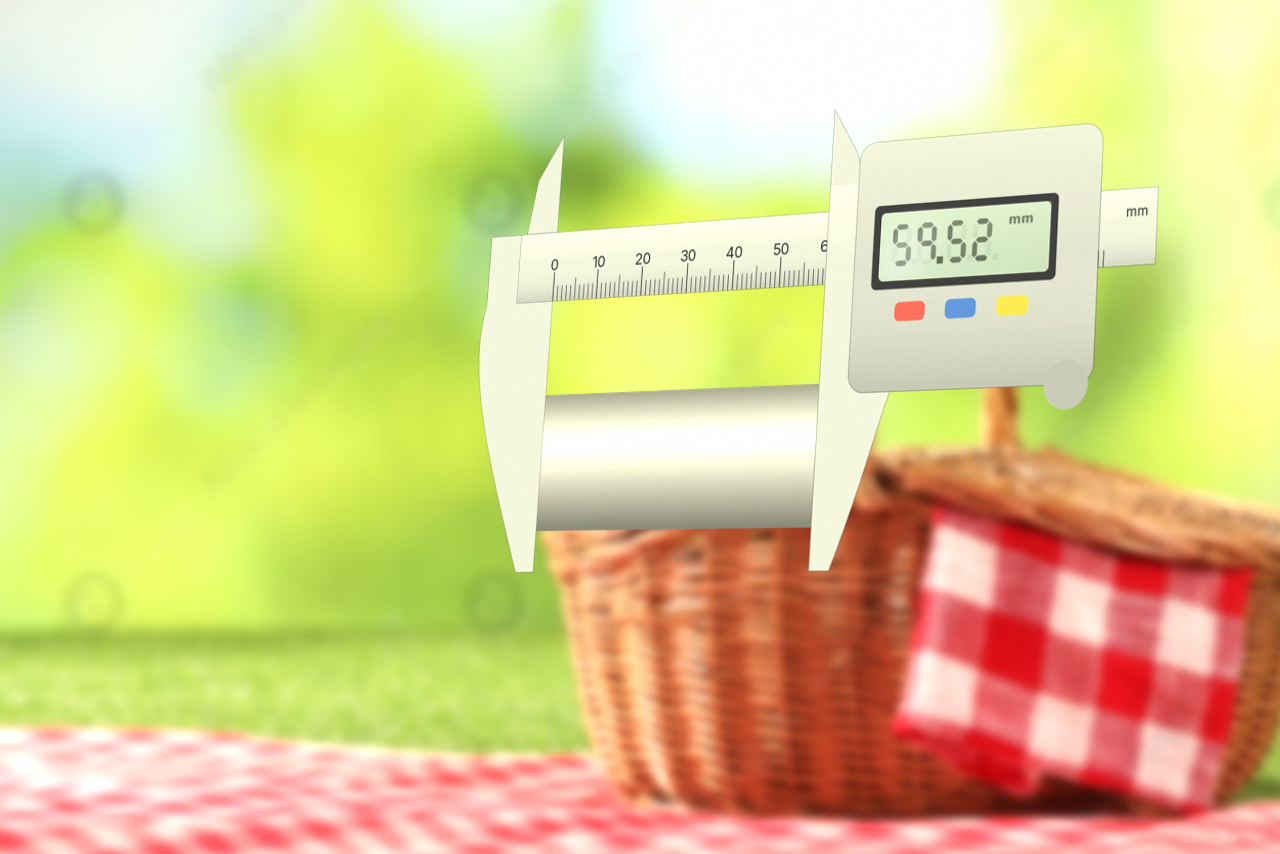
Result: 59.52 (mm)
